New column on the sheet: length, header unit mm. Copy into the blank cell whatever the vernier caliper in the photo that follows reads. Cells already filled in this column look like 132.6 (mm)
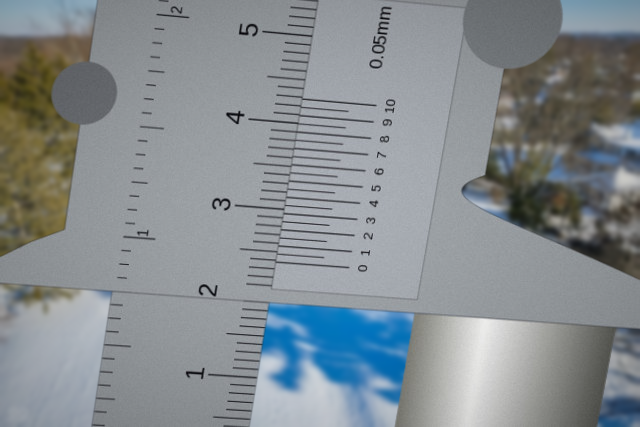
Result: 23.8 (mm)
